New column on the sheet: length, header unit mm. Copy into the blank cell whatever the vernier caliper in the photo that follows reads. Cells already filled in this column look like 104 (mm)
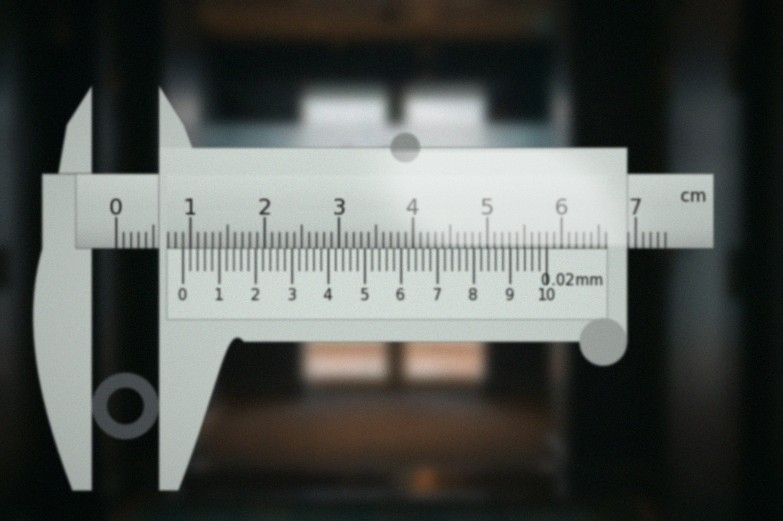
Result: 9.0 (mm)
